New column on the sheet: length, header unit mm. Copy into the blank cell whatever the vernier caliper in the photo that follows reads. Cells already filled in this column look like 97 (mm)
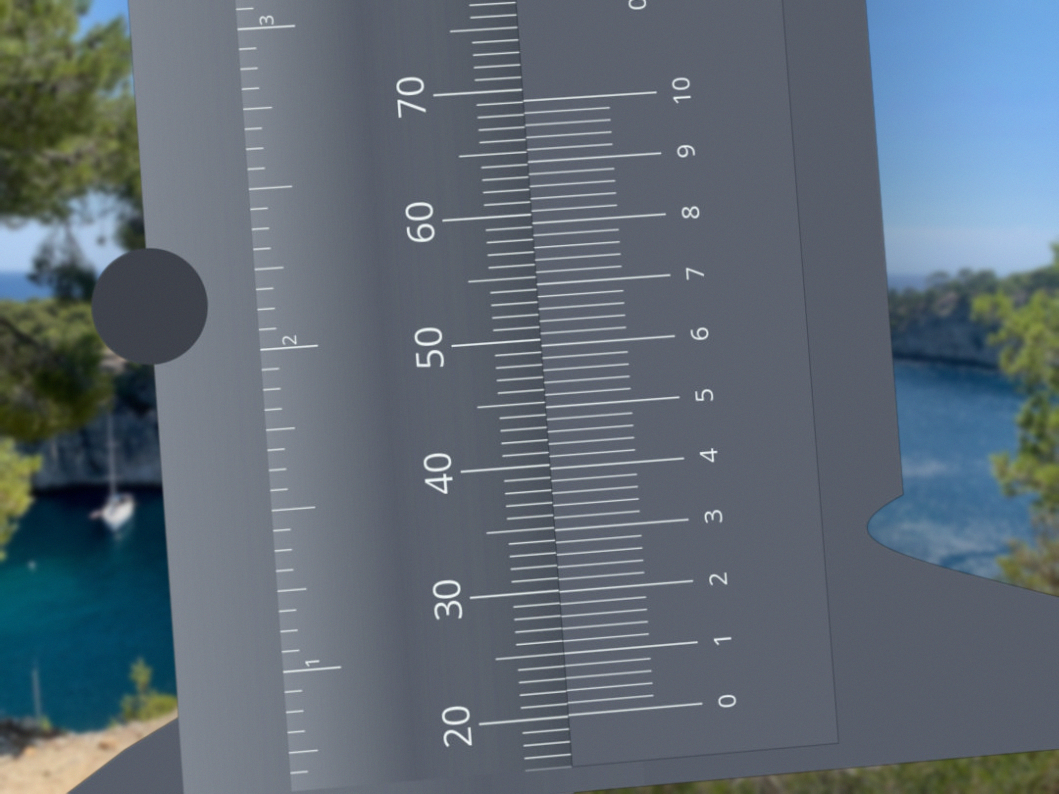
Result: 20.1 (mm)
